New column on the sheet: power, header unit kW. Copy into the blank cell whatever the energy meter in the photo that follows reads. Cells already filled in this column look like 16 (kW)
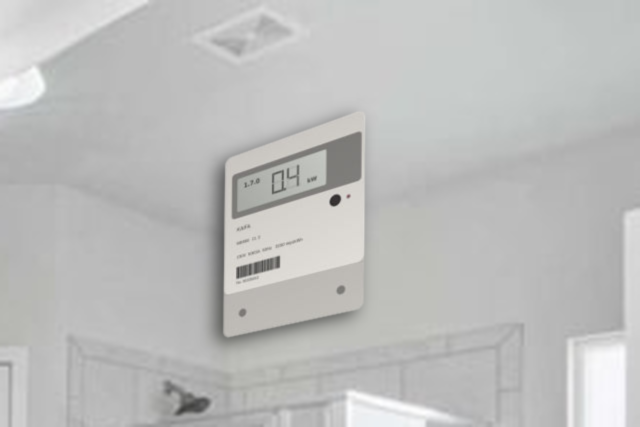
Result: 0.4 (kW)
